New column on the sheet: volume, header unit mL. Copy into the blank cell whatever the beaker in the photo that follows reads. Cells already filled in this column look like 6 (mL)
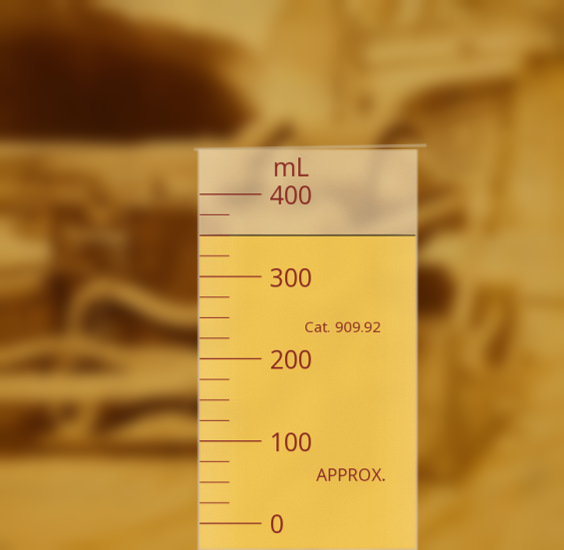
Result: 350 (mL)
